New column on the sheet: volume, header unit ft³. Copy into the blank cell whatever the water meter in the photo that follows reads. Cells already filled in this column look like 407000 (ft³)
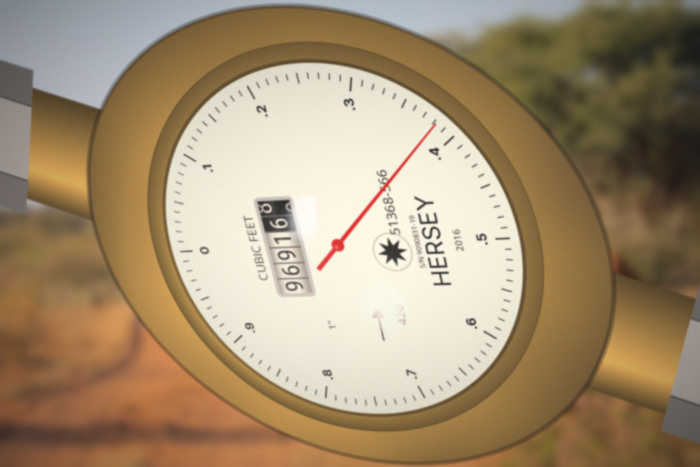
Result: 969168.38 (ft³)
